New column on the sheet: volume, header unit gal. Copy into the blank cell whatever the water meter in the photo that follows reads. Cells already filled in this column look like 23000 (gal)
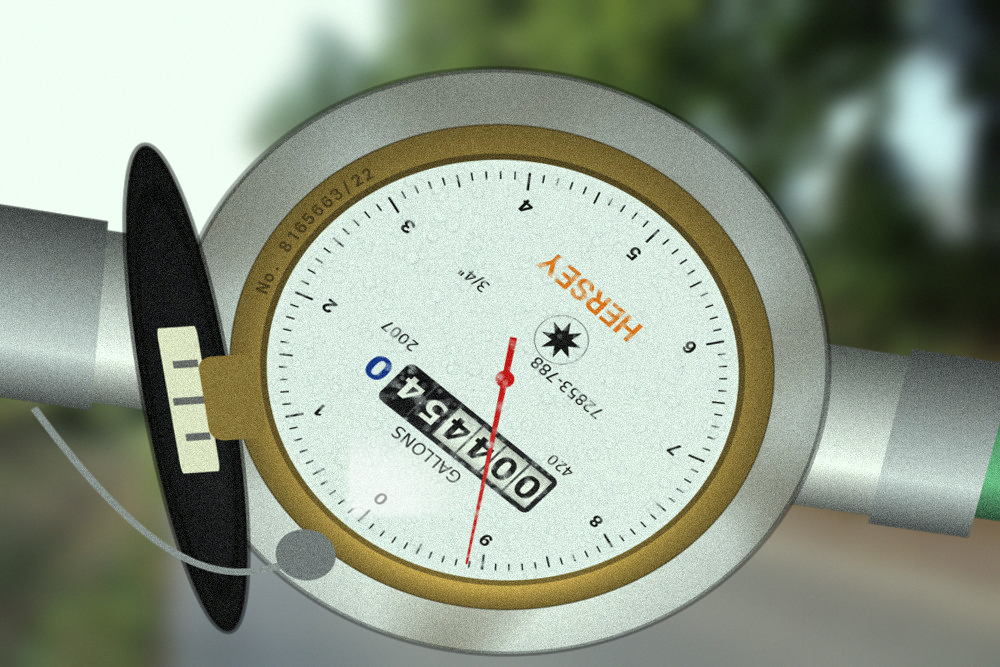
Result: 44539.1 (gal)
